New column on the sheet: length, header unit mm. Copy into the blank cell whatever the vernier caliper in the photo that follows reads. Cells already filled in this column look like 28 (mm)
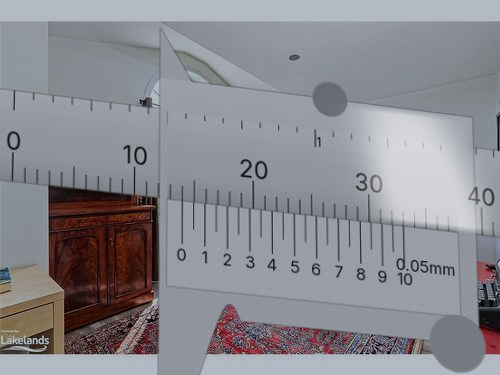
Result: 14.0 (mm)
